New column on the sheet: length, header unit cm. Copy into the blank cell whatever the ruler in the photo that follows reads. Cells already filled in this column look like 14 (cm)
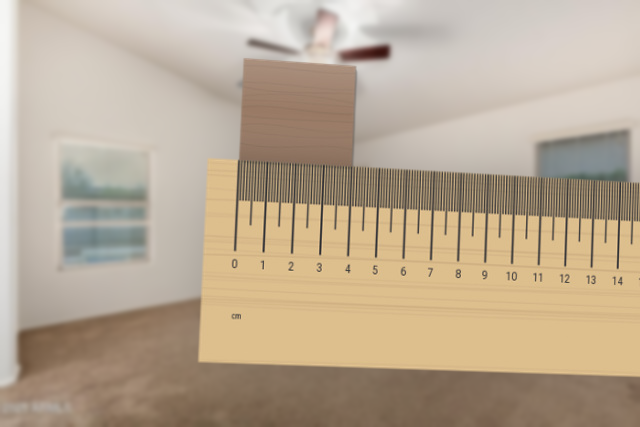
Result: 4 (cm)
